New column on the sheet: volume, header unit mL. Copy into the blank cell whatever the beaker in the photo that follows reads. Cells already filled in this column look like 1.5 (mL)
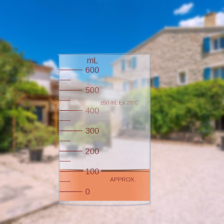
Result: 100 (mL)
